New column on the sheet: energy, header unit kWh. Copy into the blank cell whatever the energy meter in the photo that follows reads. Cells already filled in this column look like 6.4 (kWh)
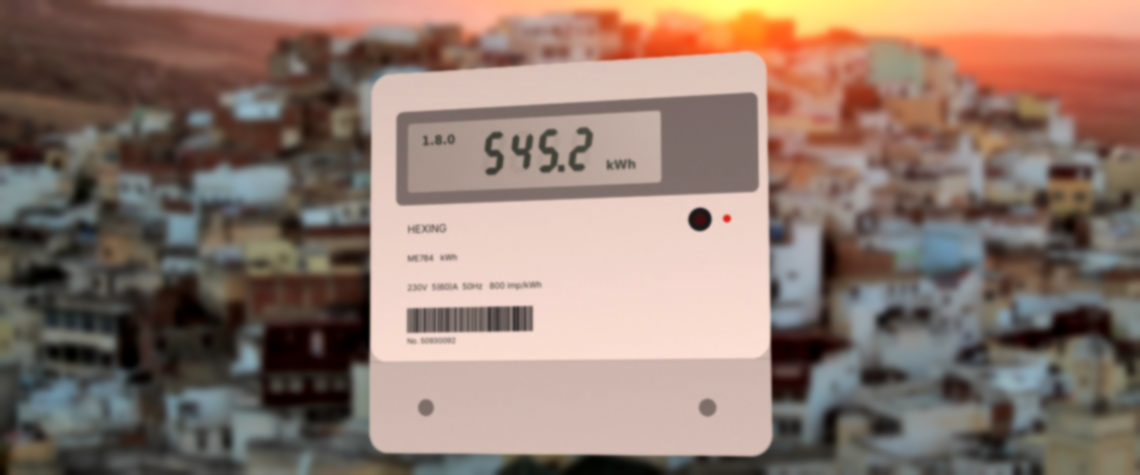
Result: 545.2 (kWh)
